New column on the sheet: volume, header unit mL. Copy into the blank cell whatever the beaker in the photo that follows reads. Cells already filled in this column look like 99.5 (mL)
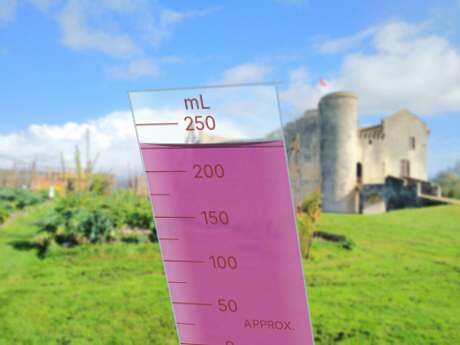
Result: 225 (mL)
